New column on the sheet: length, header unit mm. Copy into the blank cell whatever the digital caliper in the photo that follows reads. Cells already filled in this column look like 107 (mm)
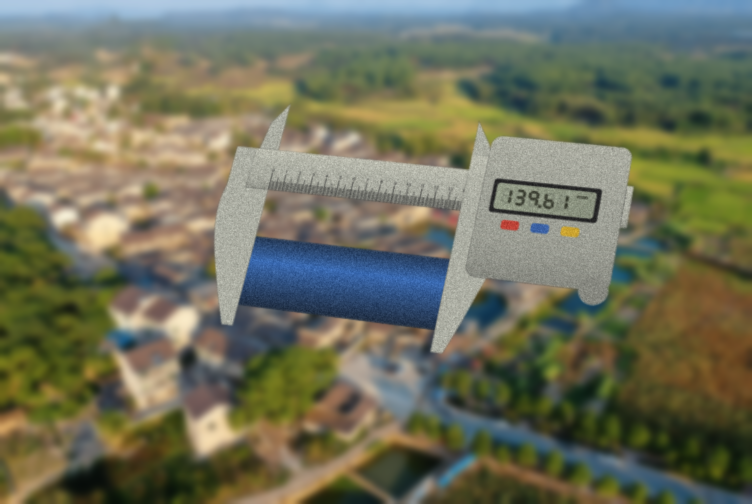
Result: 139.61 (mm)
